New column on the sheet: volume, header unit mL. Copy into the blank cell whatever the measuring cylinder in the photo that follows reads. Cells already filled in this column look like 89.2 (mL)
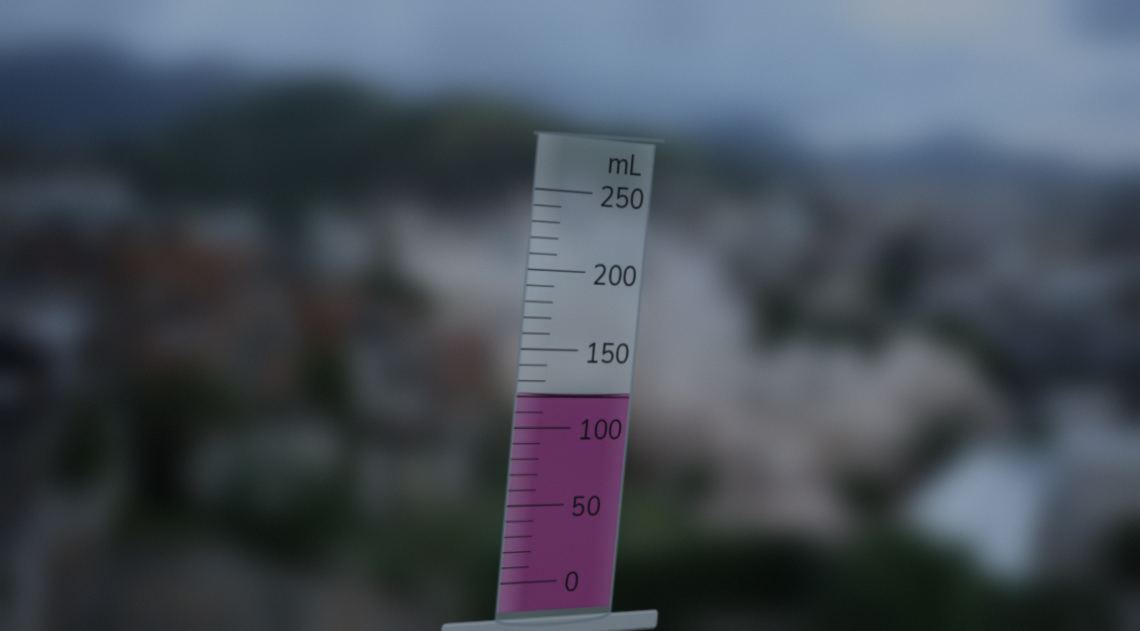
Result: 120 (mL)
